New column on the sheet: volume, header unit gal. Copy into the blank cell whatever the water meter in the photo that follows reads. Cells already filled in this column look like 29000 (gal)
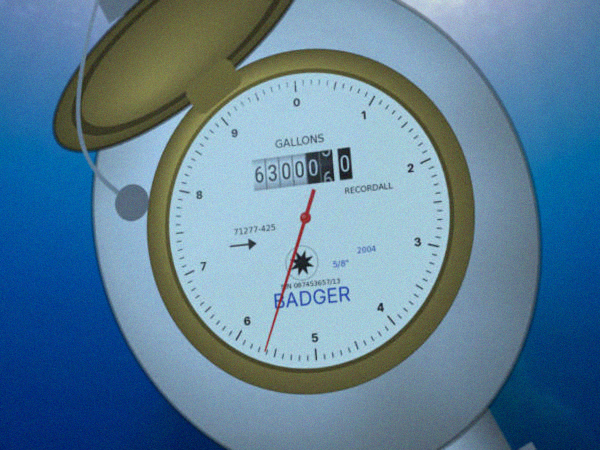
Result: 6300055.6 (gal)
